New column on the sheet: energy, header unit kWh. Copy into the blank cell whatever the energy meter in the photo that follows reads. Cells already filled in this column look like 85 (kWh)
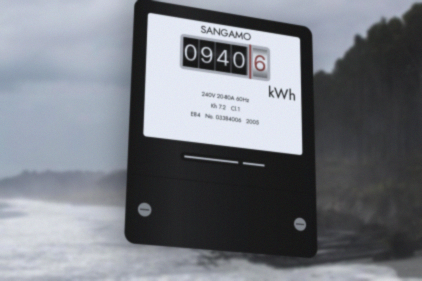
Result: 940.6 (kWh)
